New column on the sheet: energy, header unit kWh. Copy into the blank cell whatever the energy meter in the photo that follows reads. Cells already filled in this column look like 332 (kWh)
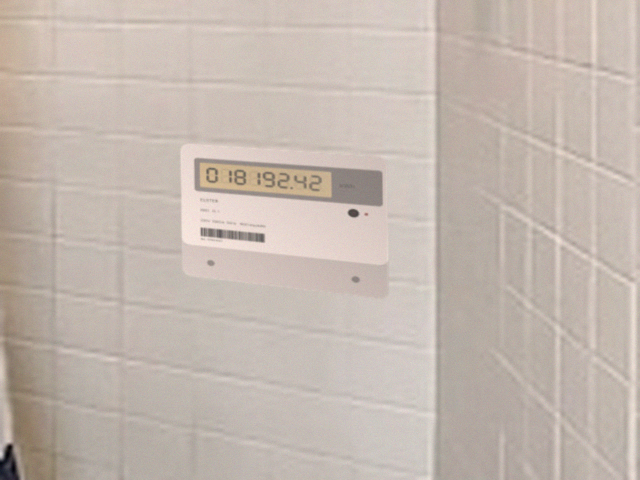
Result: 18192.42 (kWh)
